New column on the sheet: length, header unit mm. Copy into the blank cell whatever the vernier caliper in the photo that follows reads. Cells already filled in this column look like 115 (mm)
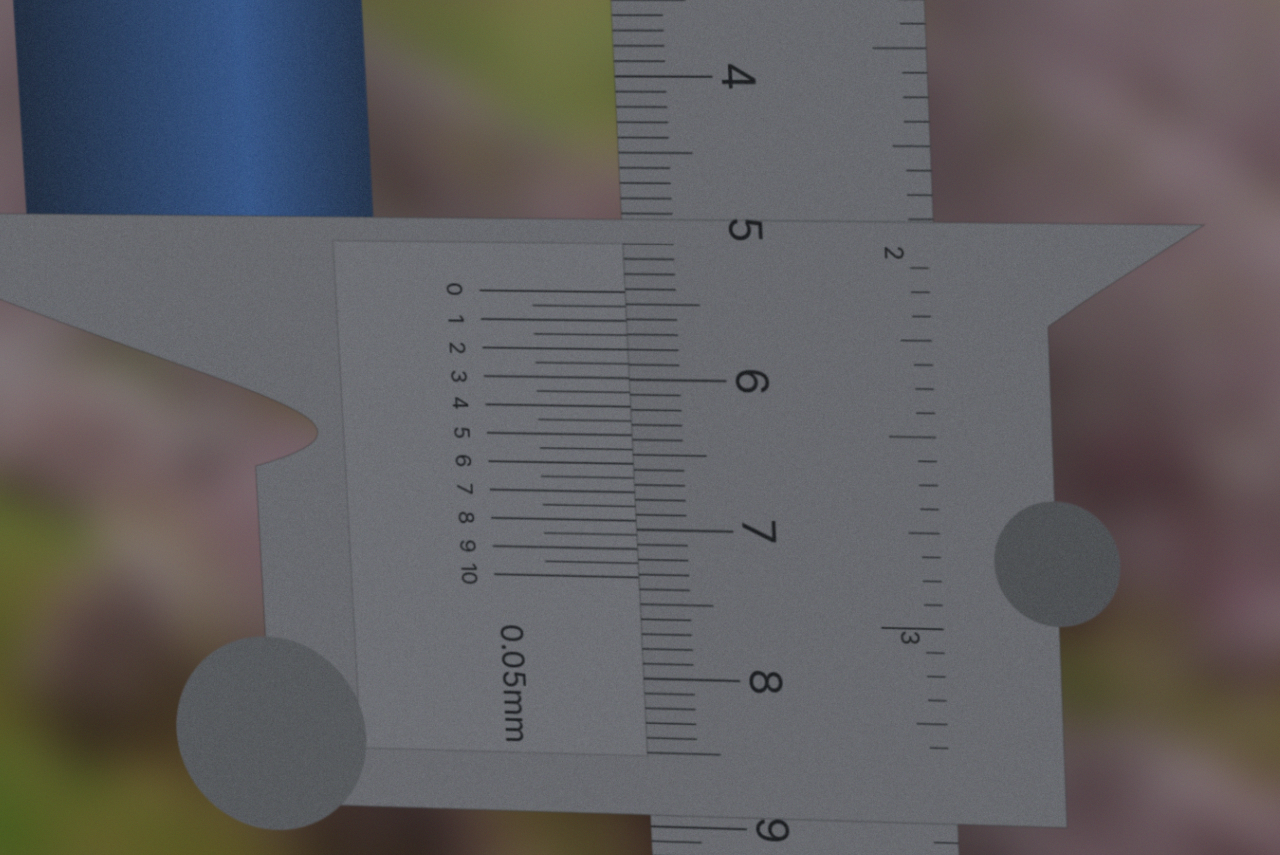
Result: 54.2 (mm)
